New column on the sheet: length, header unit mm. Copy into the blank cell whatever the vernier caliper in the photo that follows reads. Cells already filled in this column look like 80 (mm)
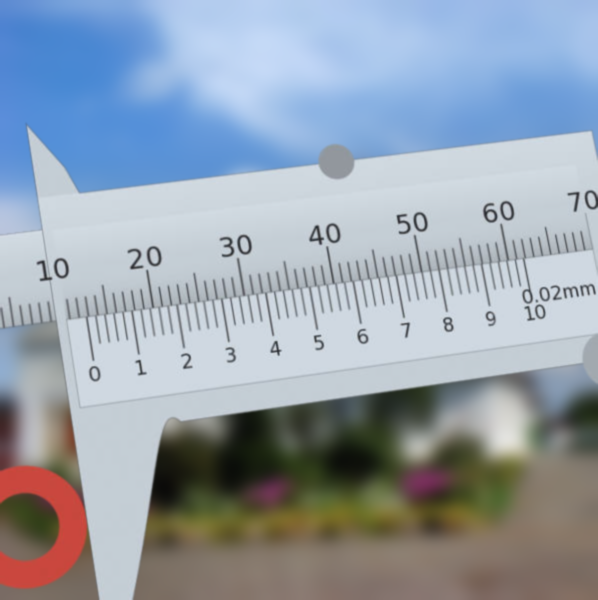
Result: 12.8 (mm)
